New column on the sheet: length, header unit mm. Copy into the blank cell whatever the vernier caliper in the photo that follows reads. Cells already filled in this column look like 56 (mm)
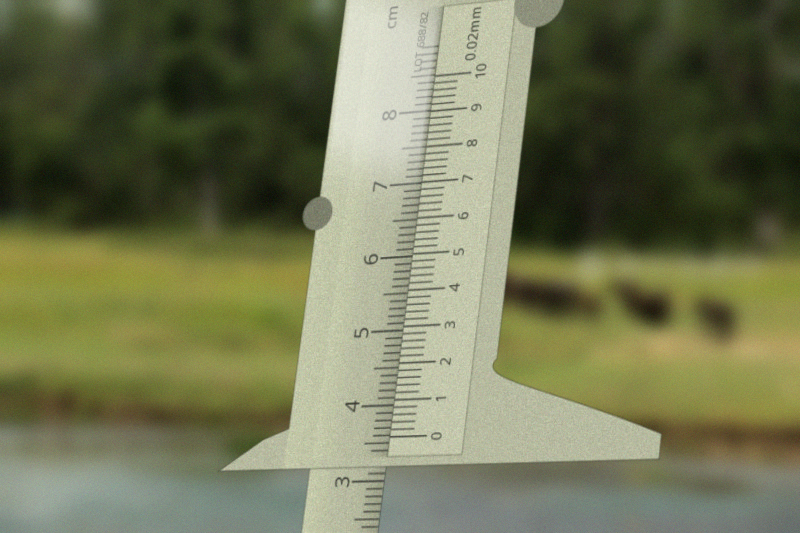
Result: 35.8 (mm)
